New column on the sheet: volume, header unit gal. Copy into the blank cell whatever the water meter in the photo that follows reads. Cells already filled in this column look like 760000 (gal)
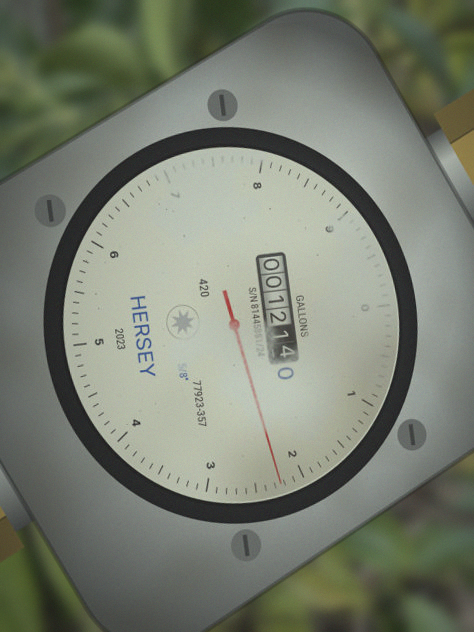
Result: 12142.2 (gal)
